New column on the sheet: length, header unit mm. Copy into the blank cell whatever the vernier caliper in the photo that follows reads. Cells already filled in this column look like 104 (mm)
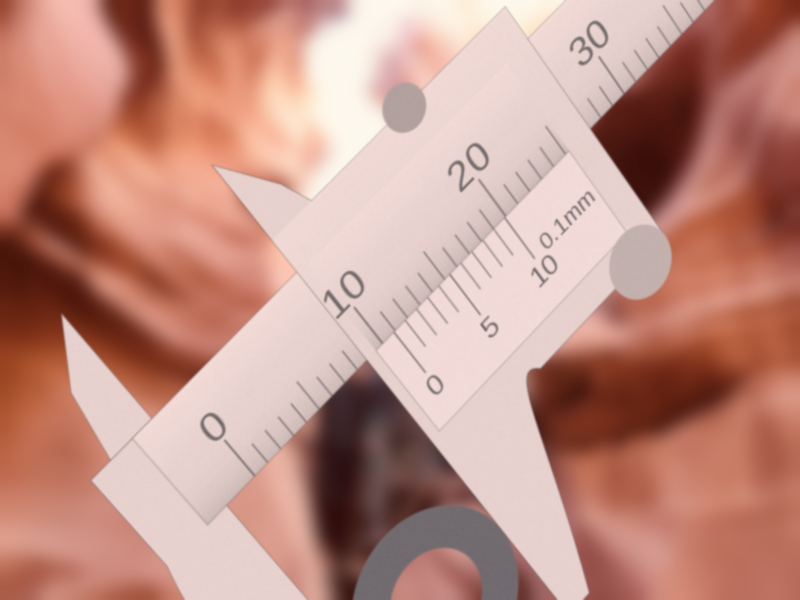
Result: 10.9 (mm)
